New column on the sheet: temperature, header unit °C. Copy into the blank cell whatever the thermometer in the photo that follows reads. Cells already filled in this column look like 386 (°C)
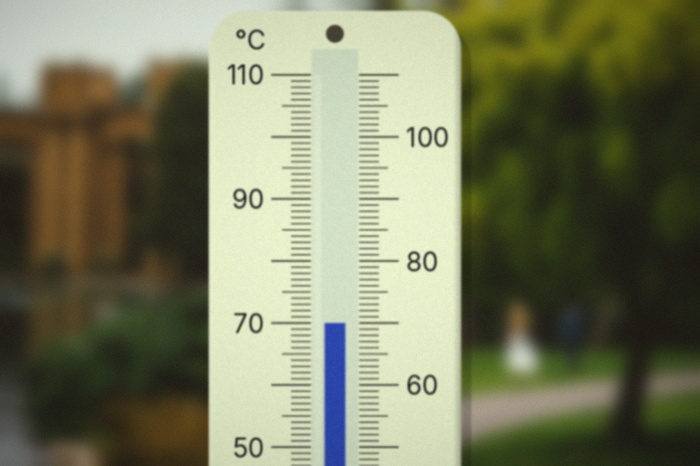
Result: 70 (°C)
